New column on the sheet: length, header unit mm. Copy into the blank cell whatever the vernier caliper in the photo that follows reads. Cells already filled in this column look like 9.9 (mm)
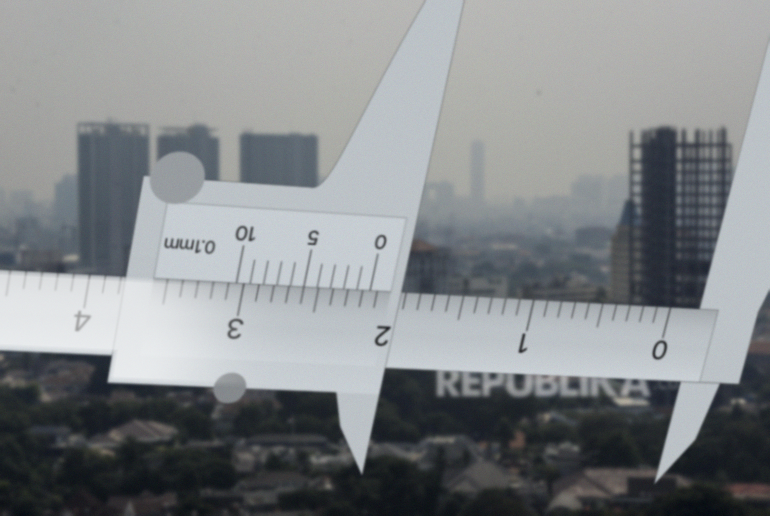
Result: 21.5 (mm)
